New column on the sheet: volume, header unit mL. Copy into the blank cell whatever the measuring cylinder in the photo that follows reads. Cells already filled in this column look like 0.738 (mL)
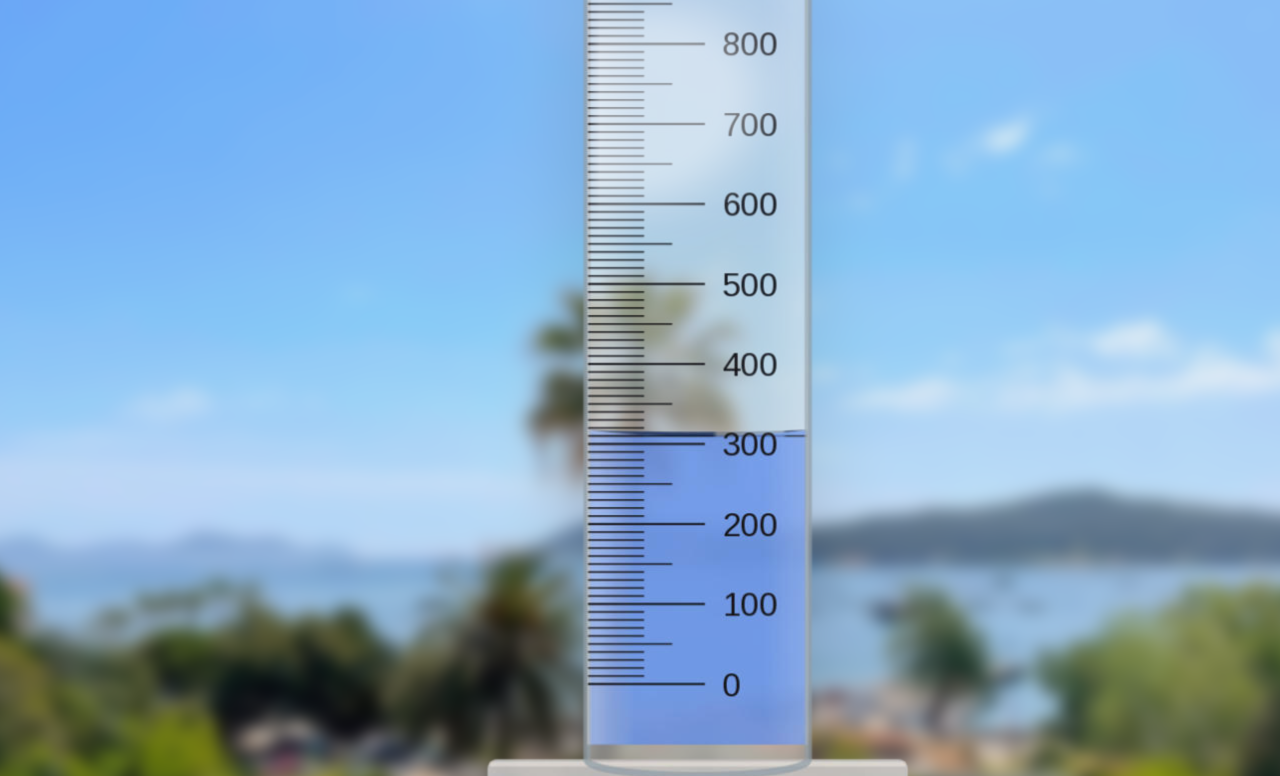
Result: 310 (mL)
